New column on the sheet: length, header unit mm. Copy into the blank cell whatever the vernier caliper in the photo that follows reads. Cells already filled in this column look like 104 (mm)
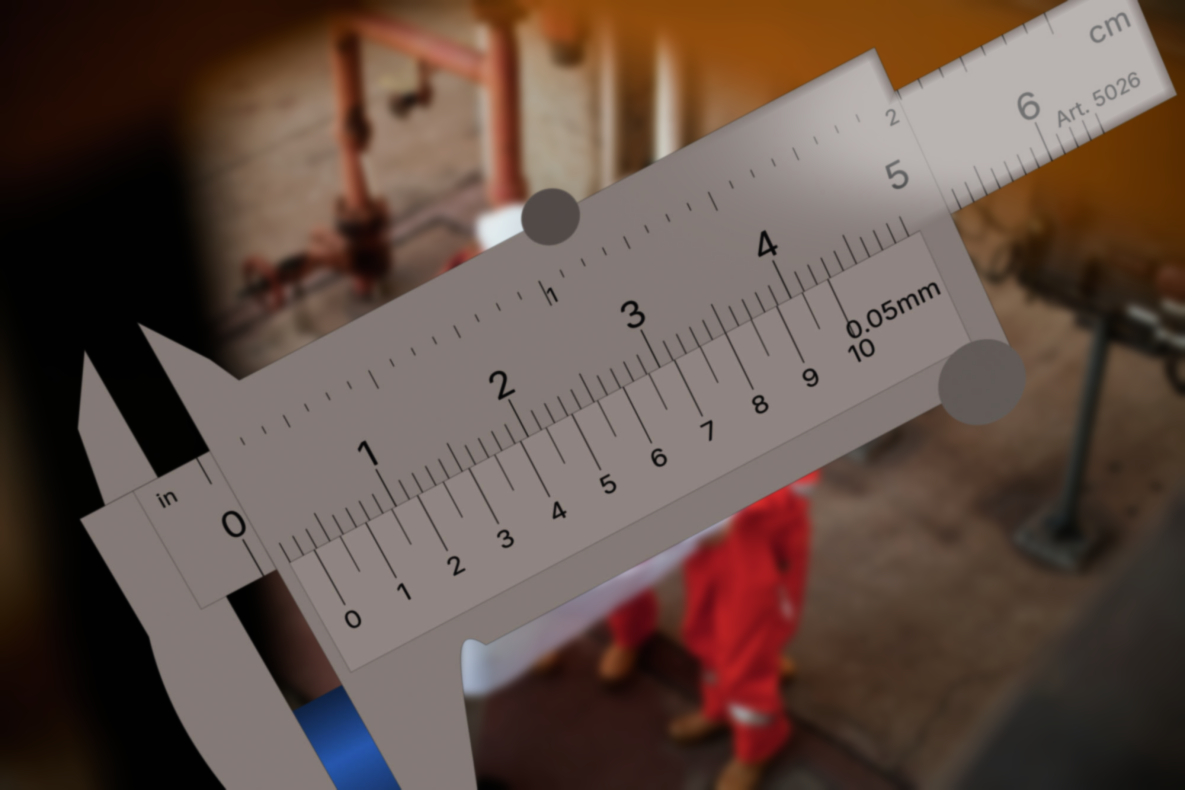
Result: 3.8 (mm)
